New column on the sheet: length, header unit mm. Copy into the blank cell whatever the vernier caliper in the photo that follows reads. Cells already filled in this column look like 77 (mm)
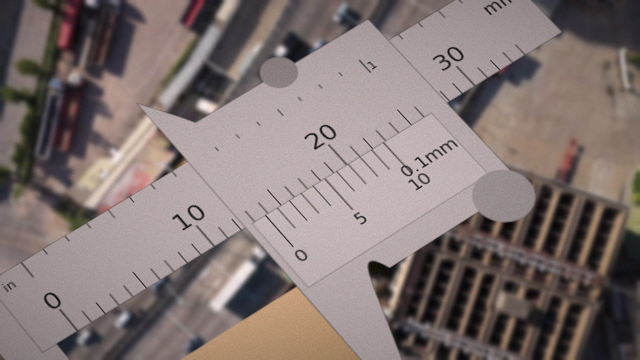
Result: 13.8 (mm)
